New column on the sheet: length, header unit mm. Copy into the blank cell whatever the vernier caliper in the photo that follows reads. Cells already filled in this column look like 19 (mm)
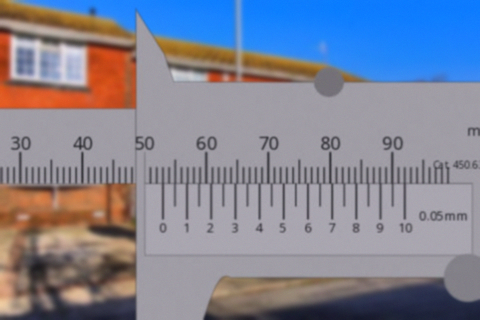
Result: 53.0 (mm)
